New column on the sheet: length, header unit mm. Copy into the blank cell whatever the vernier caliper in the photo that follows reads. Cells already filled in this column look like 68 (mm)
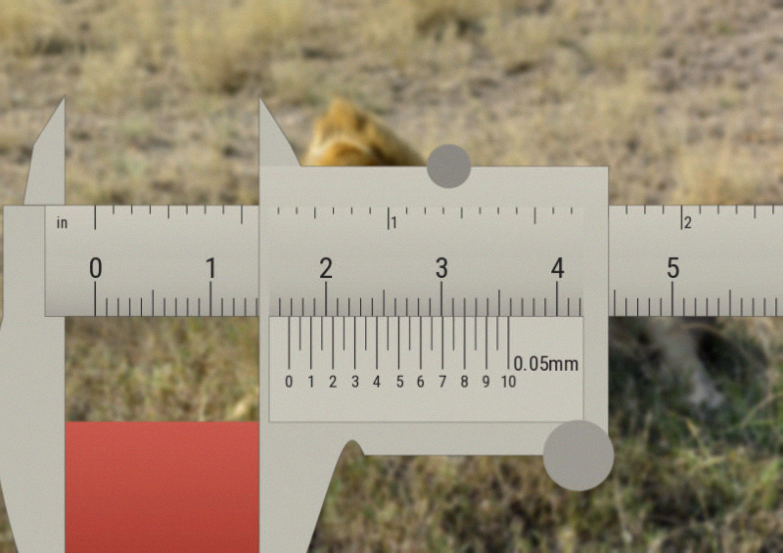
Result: 16.8 (mm)
